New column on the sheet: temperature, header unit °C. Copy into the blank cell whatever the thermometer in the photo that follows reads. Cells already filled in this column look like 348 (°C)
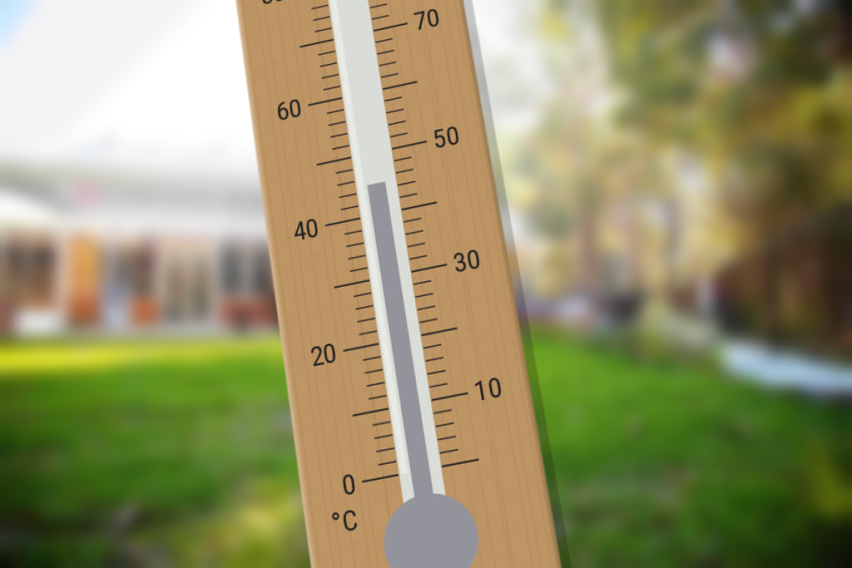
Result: 45 (°C)
